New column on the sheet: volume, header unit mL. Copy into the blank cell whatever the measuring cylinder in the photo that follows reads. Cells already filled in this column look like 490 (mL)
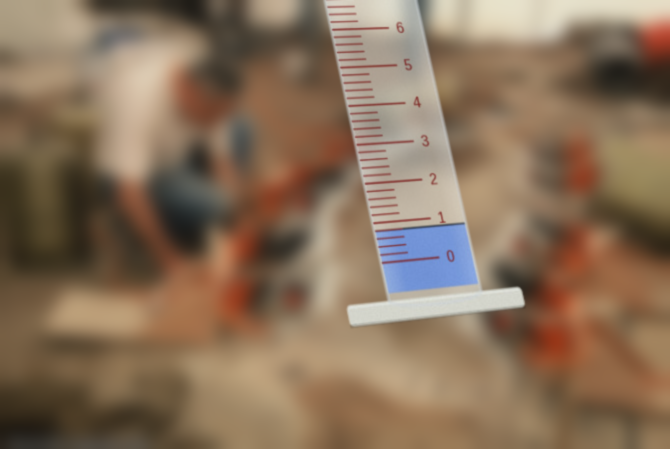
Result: 0.8 (mL)
